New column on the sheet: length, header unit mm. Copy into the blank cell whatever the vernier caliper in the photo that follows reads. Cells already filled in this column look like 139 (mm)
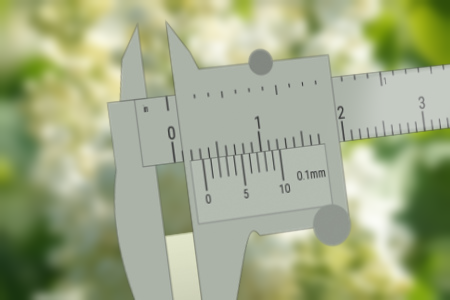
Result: 3.2 (mm)
